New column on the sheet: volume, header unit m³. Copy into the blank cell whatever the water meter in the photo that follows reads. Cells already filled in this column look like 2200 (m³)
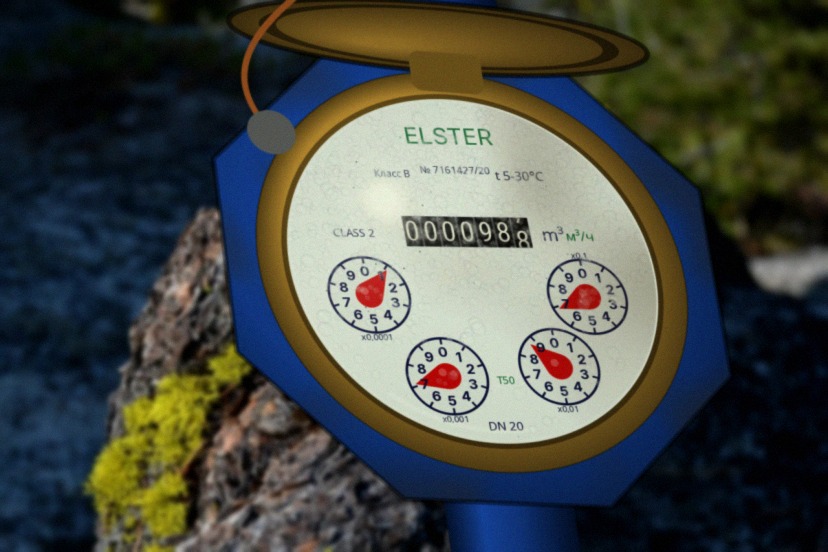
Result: 987.6871 (m³)
